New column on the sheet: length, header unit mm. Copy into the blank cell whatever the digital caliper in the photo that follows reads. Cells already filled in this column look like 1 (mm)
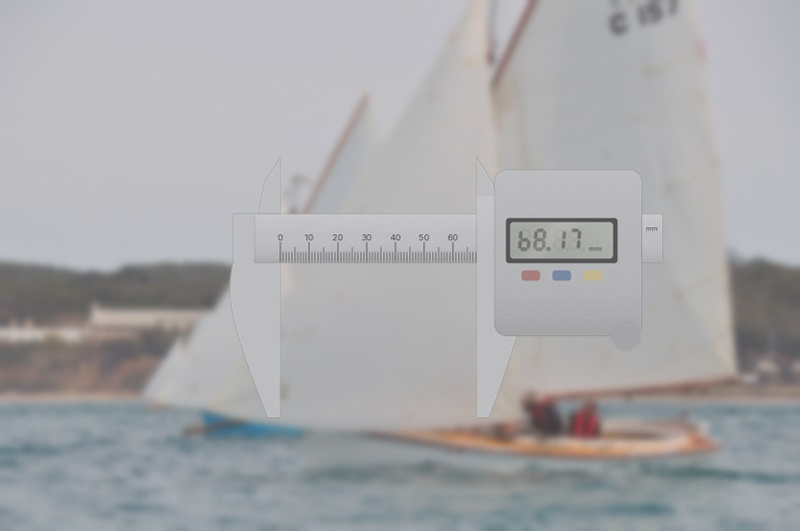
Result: 68.17 (mm)
